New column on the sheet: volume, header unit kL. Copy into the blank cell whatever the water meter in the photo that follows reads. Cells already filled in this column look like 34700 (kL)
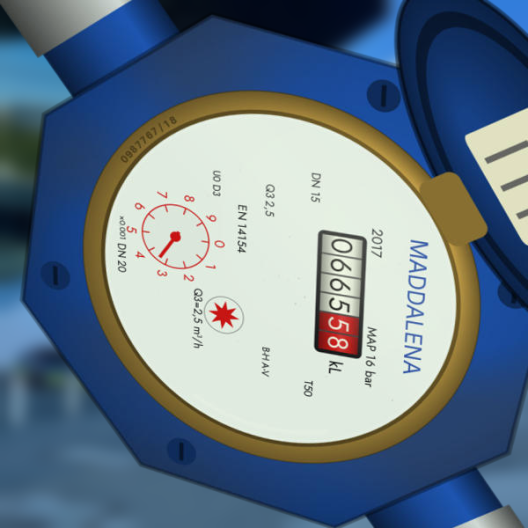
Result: 665.583 (kL)
